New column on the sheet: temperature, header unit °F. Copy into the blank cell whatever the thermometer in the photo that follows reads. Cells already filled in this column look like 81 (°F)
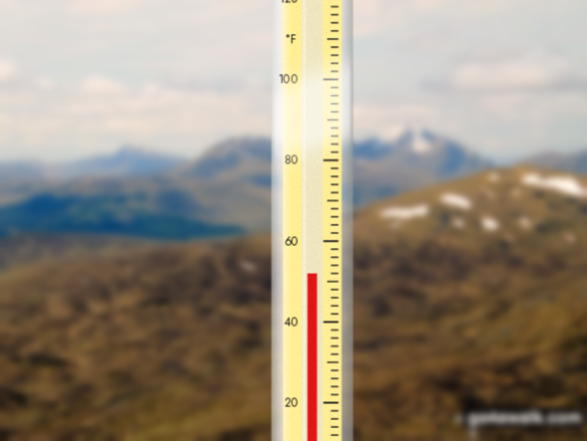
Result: 52 (°F)
